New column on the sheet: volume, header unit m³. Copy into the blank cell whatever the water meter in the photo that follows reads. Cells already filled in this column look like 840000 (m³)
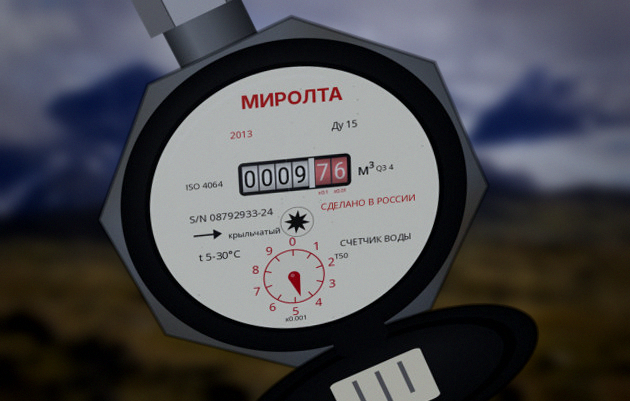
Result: 9.764 (m³)
